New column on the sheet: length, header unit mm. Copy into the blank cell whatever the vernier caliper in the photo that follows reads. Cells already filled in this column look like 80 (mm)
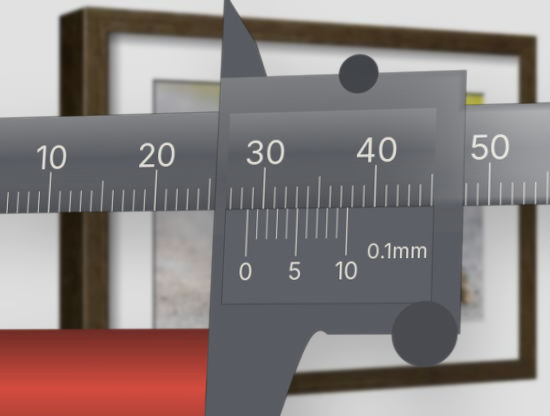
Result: 28.6 (mm)
